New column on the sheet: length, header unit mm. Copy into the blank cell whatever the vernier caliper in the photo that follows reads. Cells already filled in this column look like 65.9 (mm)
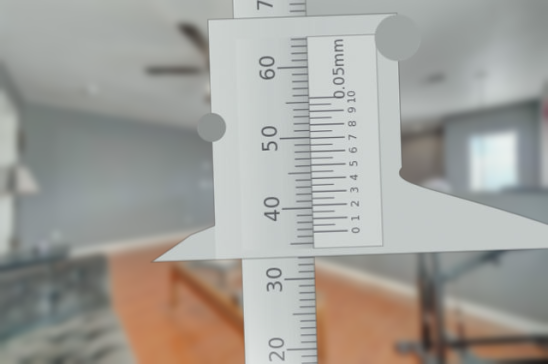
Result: 36.6 (mm)
